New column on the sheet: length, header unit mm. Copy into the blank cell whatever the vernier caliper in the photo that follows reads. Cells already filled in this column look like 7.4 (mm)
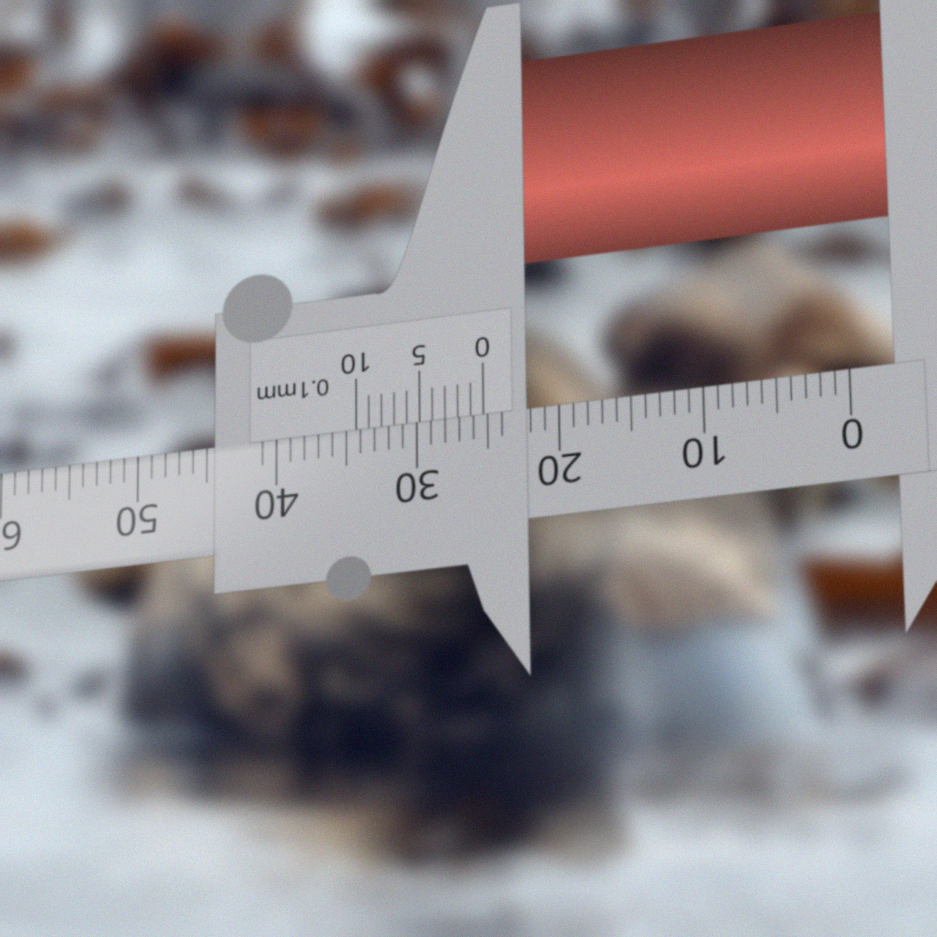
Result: 25.3 (mm)
